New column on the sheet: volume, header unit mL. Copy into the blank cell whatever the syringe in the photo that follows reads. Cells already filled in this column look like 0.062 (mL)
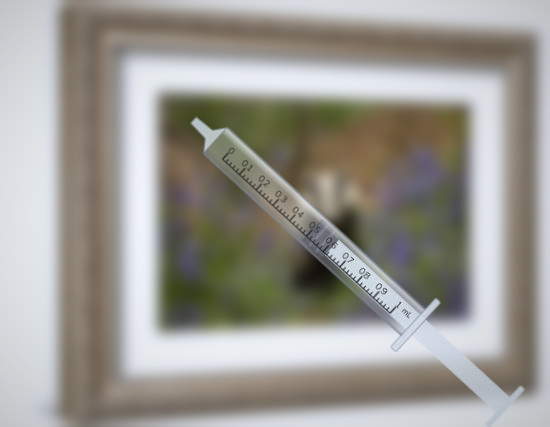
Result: 0.5 (mL)
